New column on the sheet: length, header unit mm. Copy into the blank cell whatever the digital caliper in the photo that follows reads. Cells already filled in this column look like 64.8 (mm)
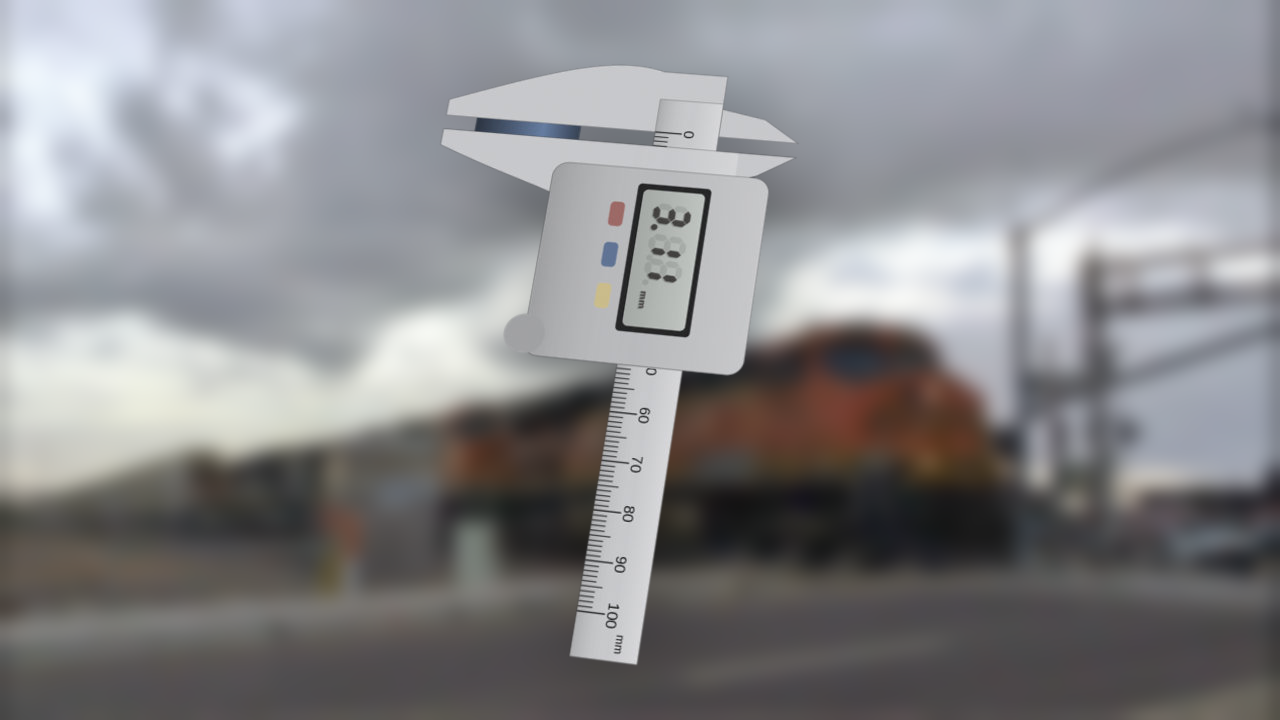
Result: 3.11 (mm)
